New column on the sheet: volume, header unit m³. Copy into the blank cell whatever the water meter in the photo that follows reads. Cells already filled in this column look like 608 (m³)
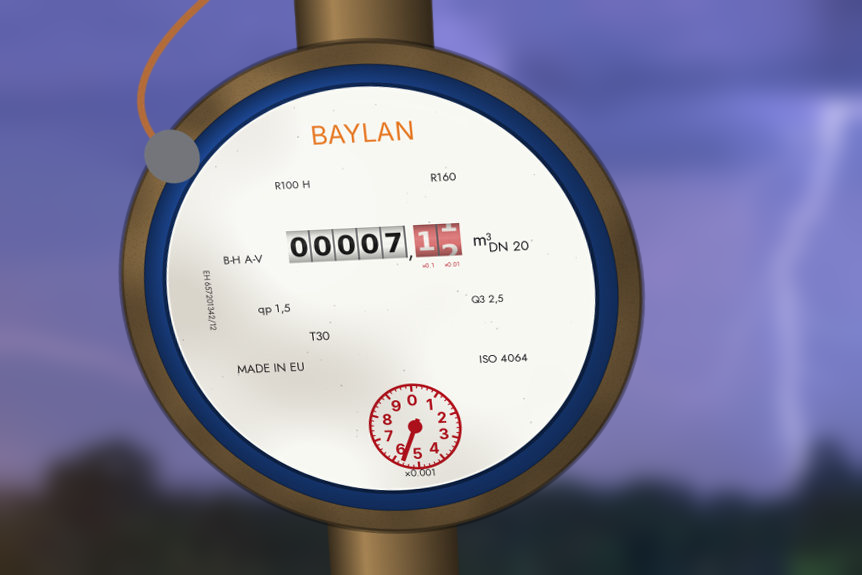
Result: 7.115 (m³)
